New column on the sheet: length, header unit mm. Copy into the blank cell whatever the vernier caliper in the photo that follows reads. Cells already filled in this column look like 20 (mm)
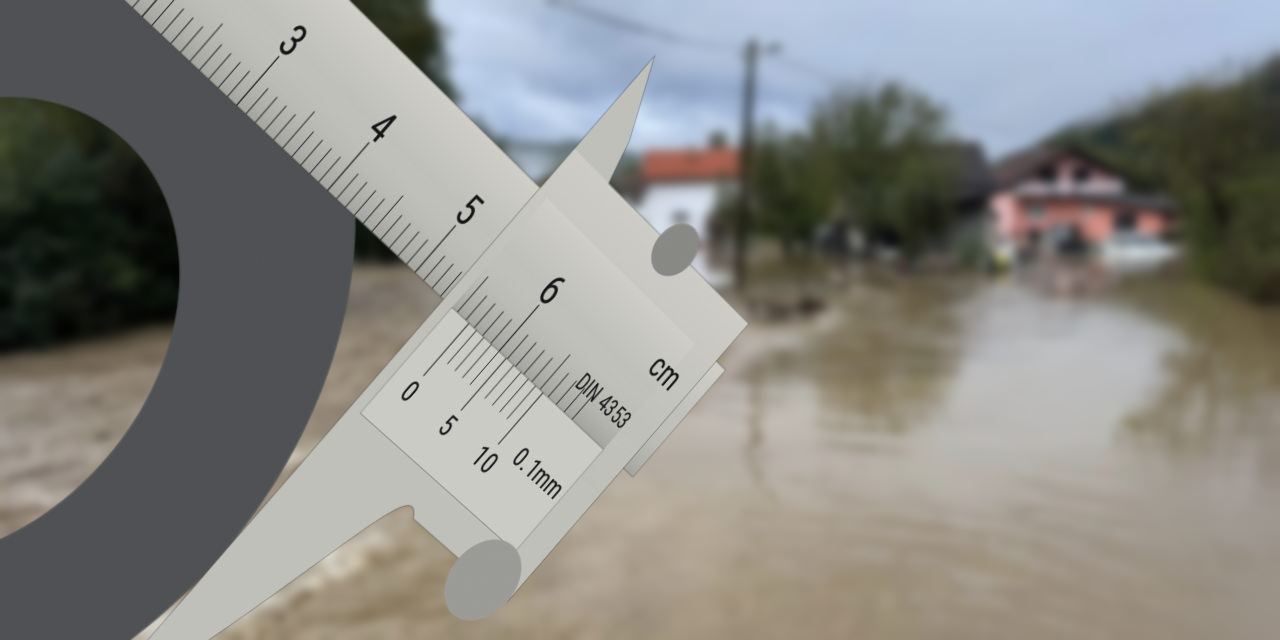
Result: 56.4 (mm)
